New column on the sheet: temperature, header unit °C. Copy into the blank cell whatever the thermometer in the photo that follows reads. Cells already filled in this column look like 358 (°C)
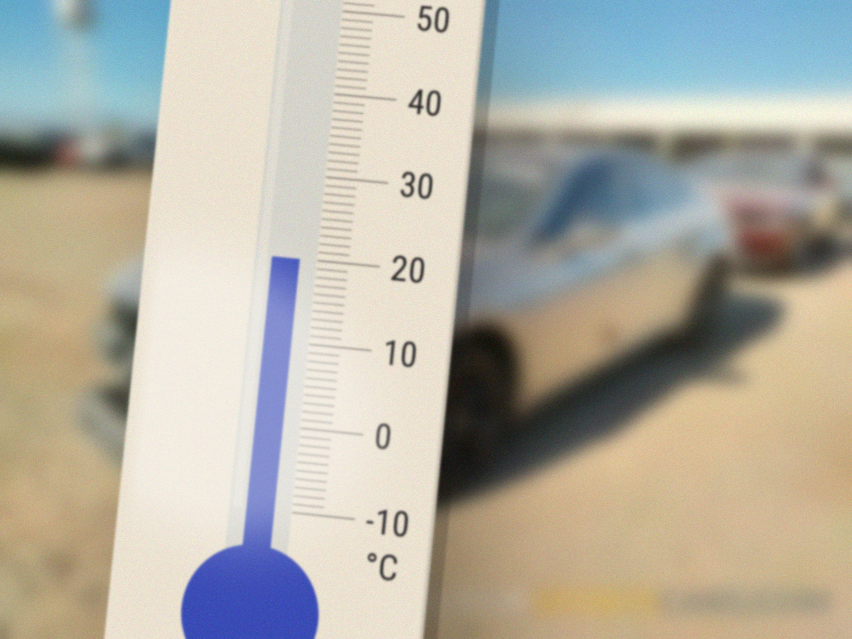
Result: 20 (°C)
